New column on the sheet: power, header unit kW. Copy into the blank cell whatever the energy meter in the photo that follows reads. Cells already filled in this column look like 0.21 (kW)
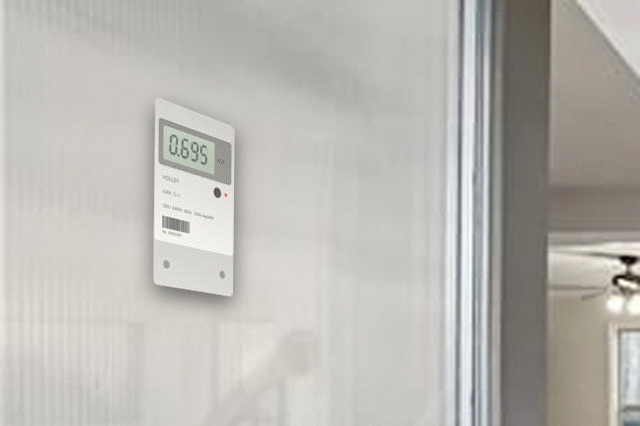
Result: 0.695 (kW)
